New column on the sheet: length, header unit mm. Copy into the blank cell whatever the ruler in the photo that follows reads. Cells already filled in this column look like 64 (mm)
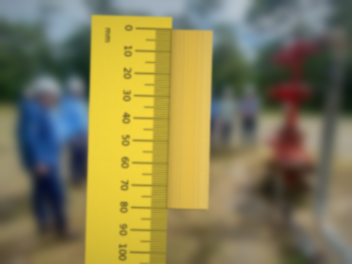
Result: 80 (mm)
